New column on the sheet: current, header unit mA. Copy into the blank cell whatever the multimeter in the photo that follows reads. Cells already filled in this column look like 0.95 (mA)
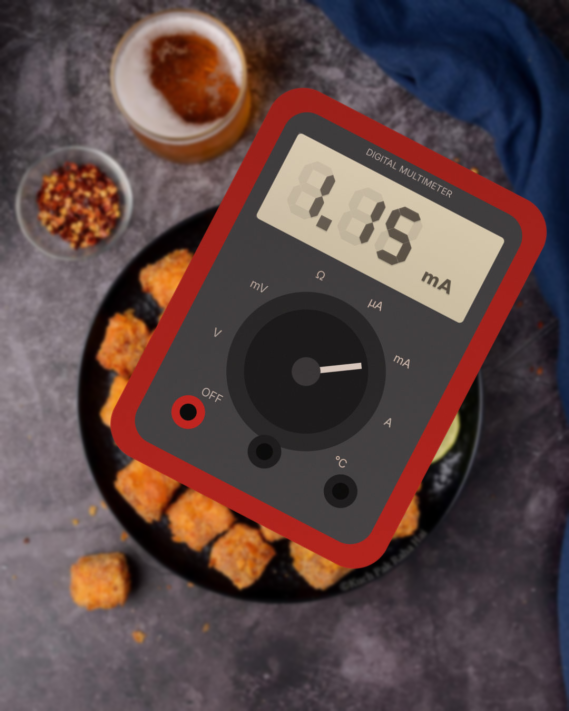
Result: 1.15 (mA)
